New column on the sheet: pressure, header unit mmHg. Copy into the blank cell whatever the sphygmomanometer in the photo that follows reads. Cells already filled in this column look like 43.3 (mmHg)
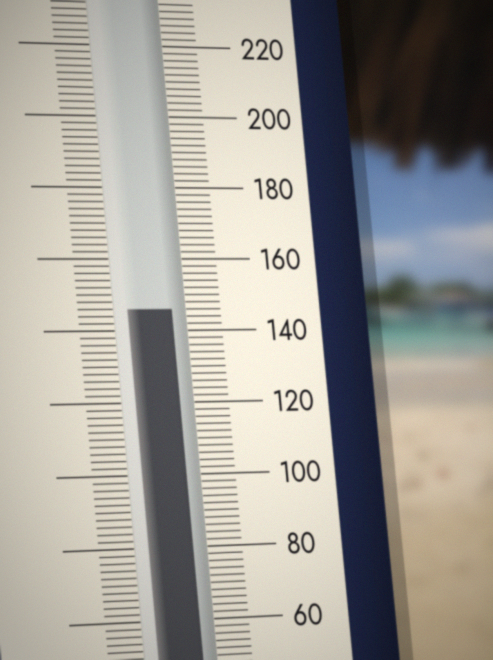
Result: 146 (mmHg)
